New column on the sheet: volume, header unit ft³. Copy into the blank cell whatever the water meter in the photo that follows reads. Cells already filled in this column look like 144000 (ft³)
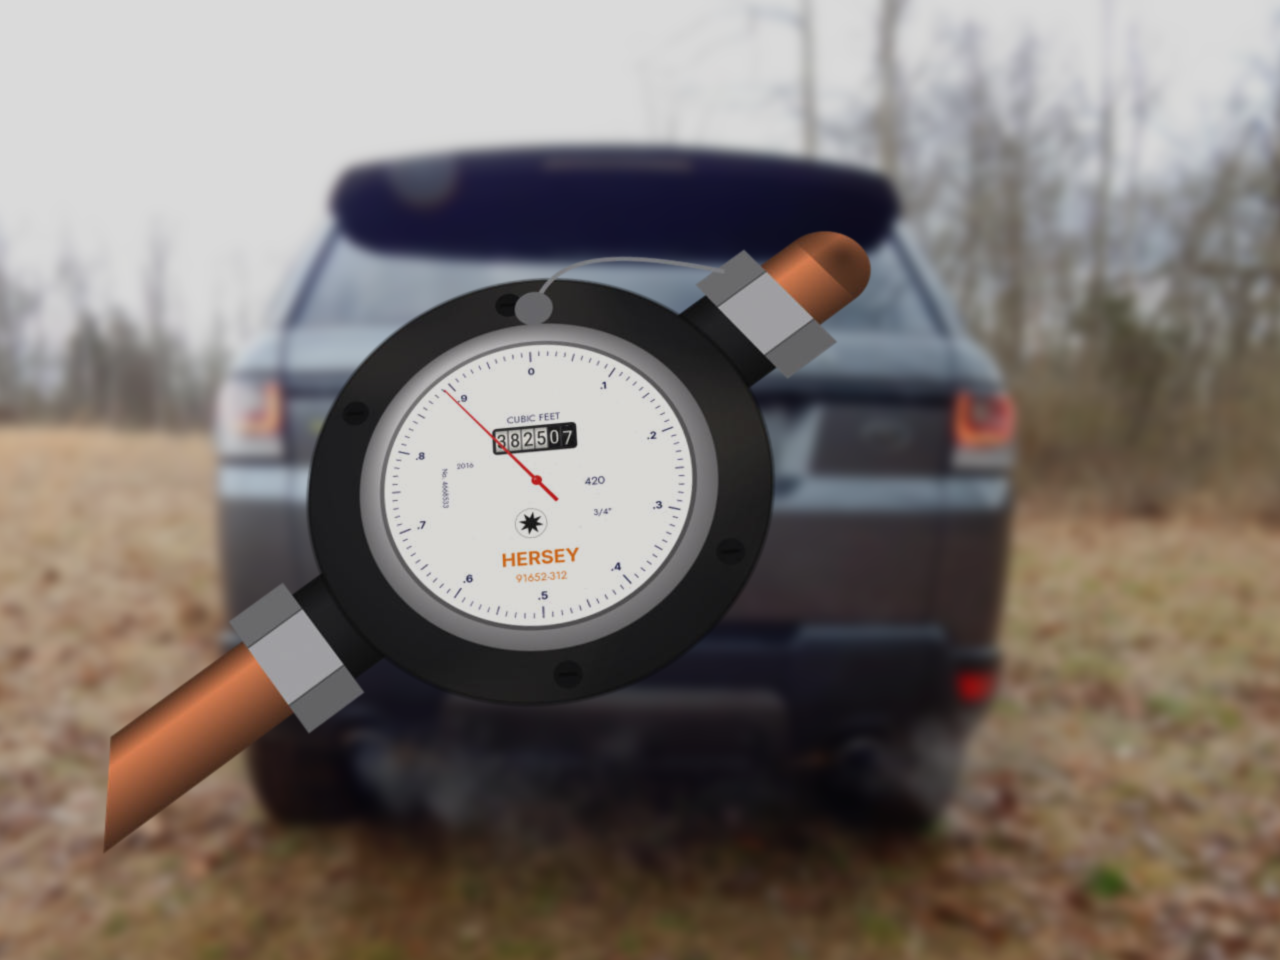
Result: 382506.89 (ft³)
